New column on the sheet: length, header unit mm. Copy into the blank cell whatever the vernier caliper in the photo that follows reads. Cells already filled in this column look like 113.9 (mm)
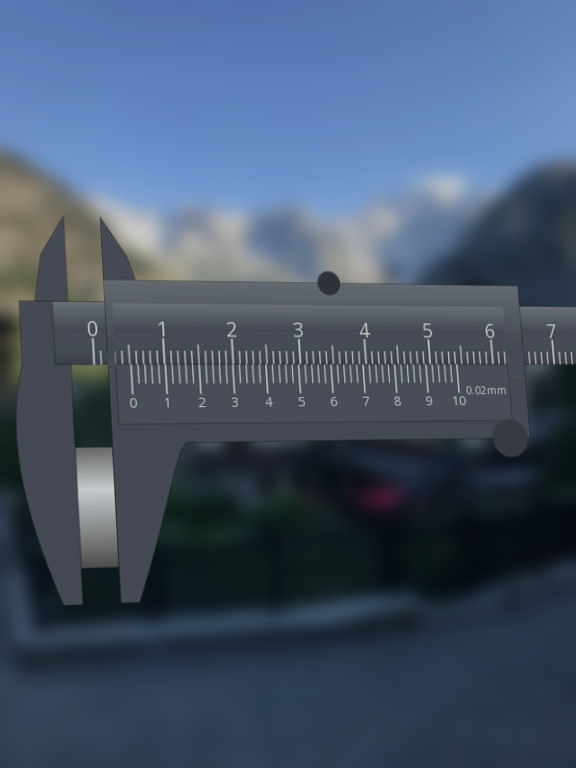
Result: 5.2 (mm)
